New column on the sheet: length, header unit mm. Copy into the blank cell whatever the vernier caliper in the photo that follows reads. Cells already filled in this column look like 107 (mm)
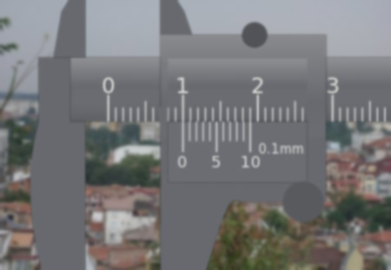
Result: 10.0 (mm)
